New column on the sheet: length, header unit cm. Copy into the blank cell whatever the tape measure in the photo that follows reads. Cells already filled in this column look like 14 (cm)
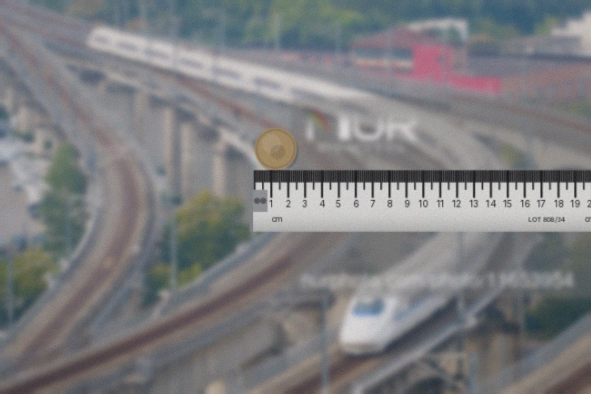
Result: 2.5 (cm)
